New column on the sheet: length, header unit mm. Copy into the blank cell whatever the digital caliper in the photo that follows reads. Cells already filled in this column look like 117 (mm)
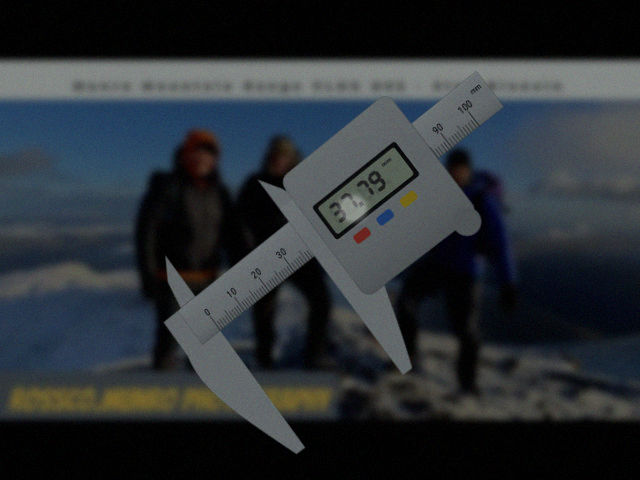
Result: 37.79 (mm)
